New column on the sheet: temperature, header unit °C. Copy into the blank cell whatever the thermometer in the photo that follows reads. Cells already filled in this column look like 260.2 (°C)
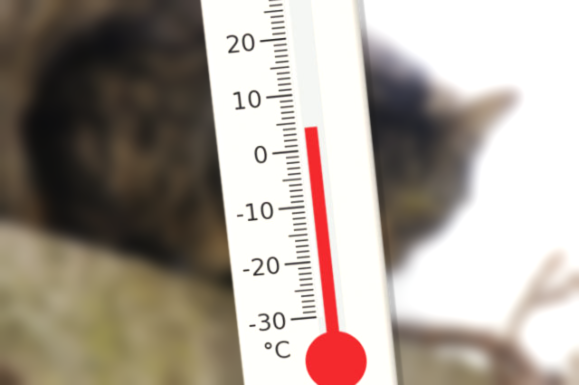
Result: 4 (°C)
